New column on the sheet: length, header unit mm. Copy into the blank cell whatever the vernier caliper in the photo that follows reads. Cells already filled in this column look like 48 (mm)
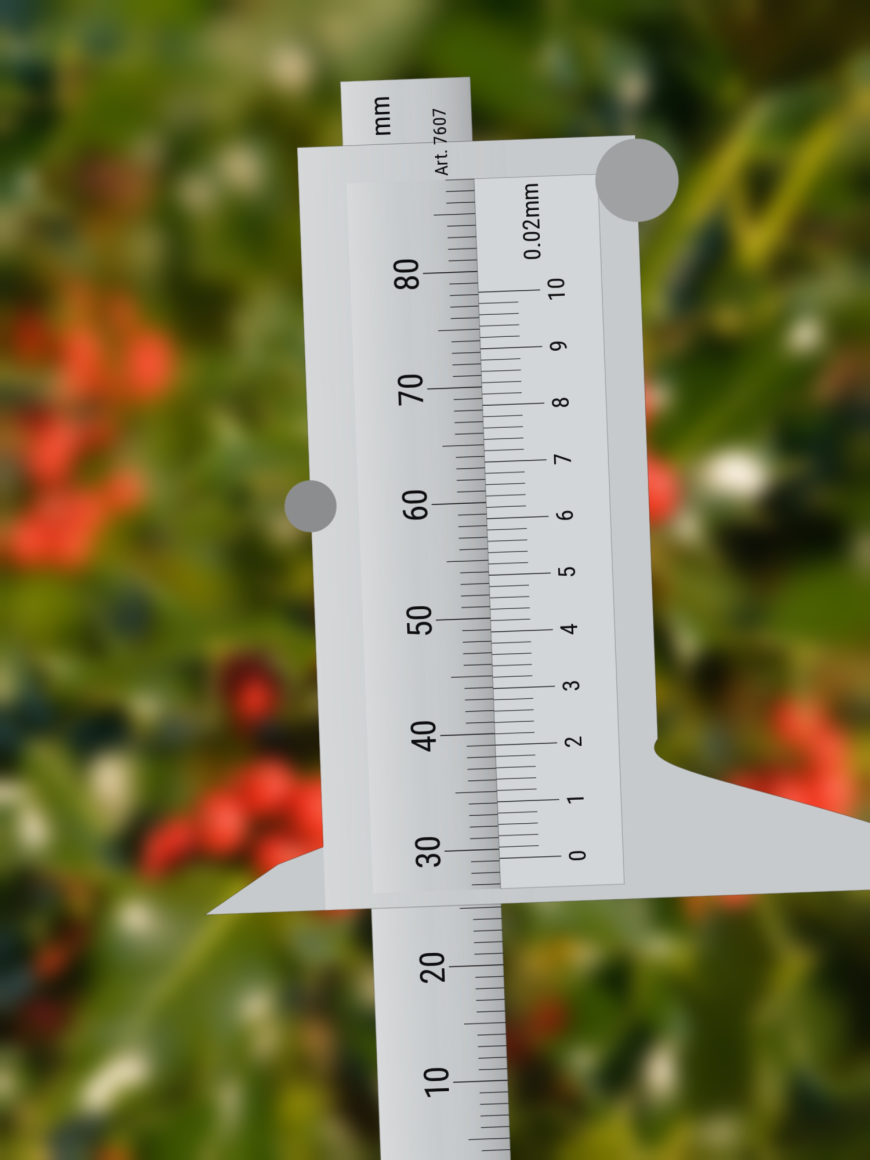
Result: 29.2 (mm)
